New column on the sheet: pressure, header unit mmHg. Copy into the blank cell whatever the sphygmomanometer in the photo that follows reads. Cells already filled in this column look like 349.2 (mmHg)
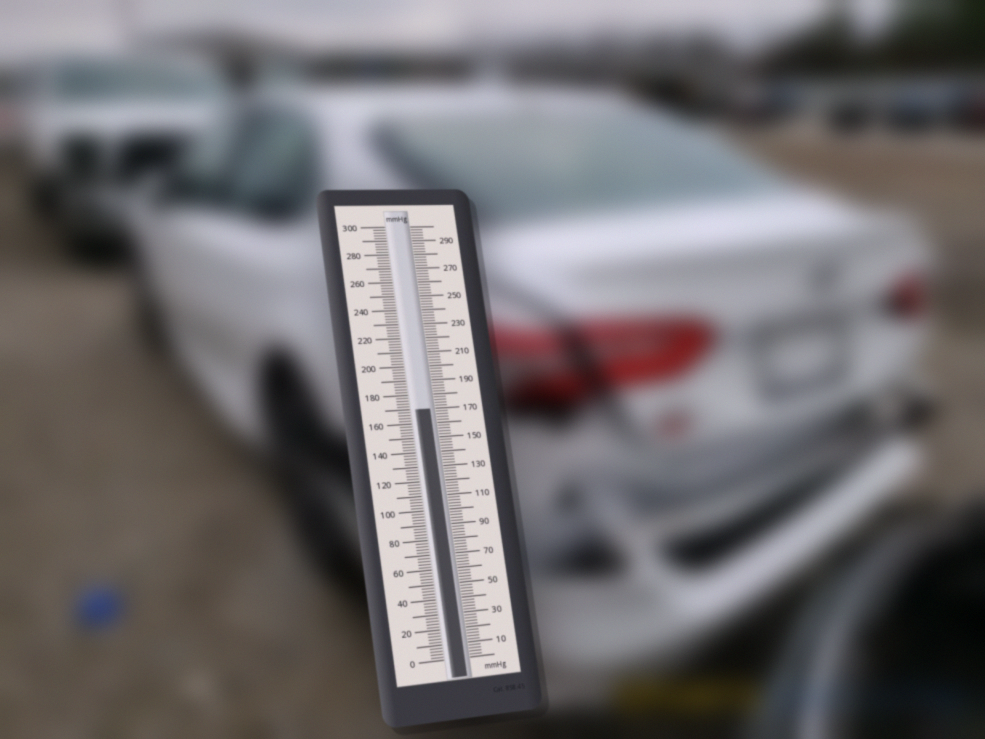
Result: 170 (mmHg)
